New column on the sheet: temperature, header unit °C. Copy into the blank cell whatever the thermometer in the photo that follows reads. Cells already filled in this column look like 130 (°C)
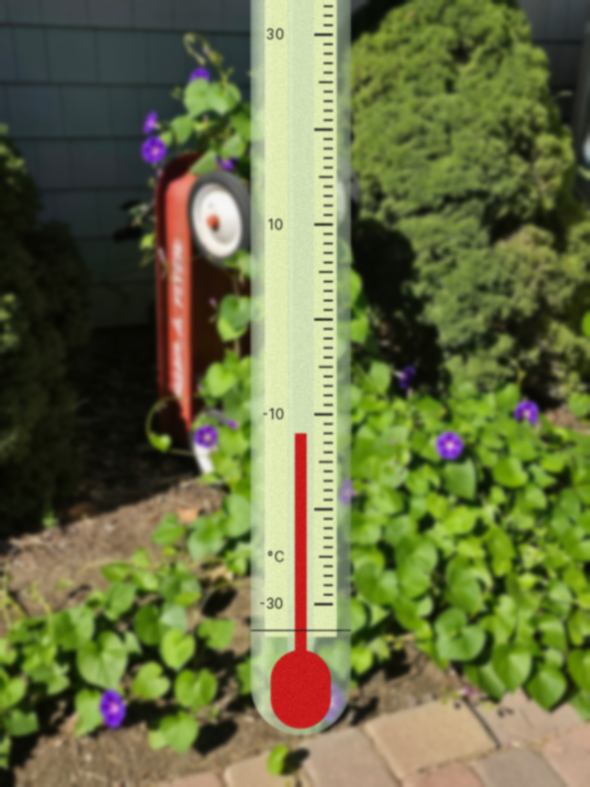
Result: -12 (°C)
